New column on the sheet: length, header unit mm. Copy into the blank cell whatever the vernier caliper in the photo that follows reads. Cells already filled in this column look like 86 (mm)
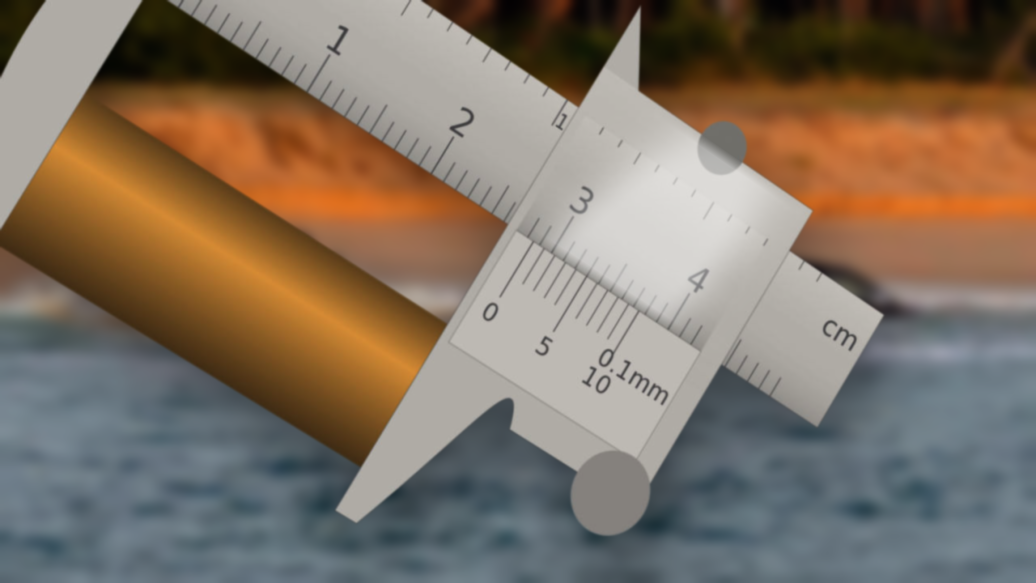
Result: 28.5 (mm)
